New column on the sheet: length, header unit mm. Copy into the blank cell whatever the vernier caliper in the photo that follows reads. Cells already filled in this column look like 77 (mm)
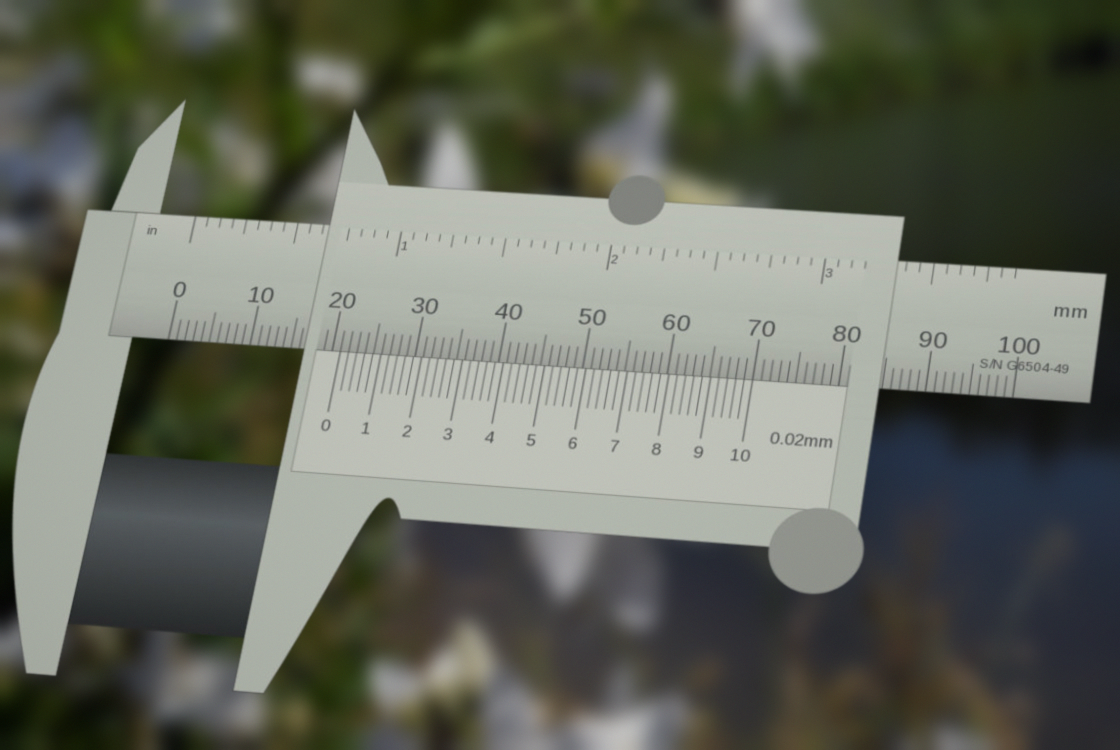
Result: 21.0 (mm)
